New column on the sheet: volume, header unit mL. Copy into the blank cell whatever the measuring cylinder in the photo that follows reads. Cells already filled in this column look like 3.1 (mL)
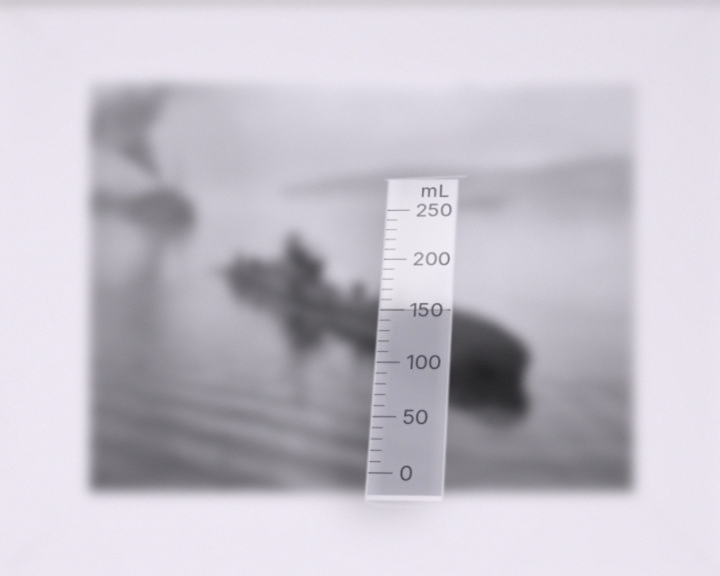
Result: 150 (mL)
